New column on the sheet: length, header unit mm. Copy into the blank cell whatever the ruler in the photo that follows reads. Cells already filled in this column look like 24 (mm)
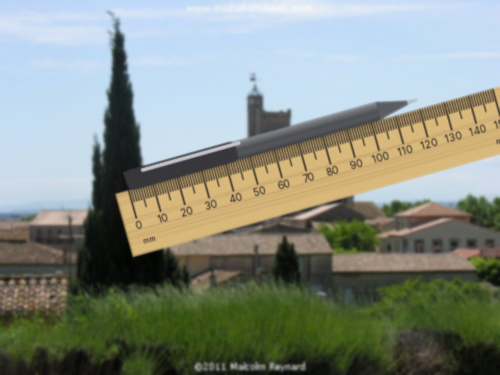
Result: 120 (mm)
